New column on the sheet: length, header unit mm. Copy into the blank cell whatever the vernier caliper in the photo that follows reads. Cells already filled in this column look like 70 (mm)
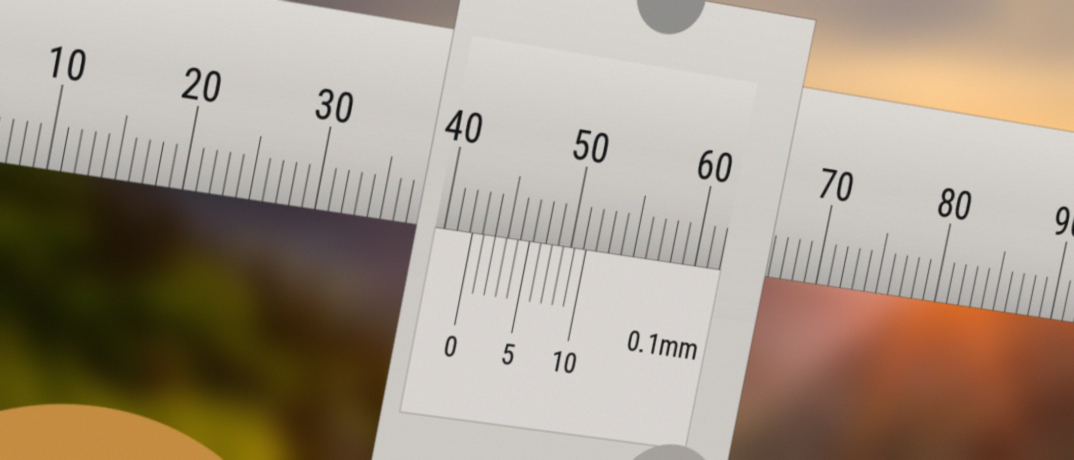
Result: 42.2 (mm)
